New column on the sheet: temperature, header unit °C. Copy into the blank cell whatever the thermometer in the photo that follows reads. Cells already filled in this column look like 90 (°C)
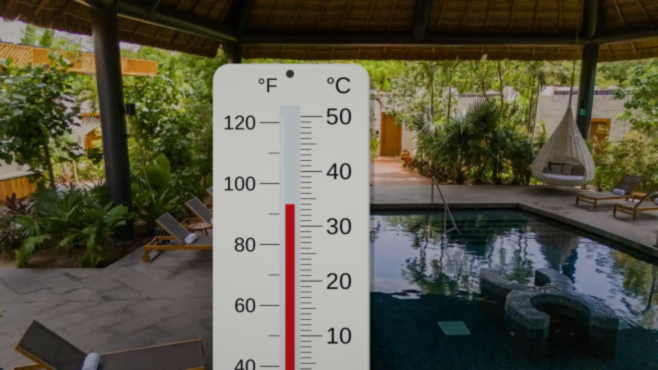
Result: 34 (°C)
